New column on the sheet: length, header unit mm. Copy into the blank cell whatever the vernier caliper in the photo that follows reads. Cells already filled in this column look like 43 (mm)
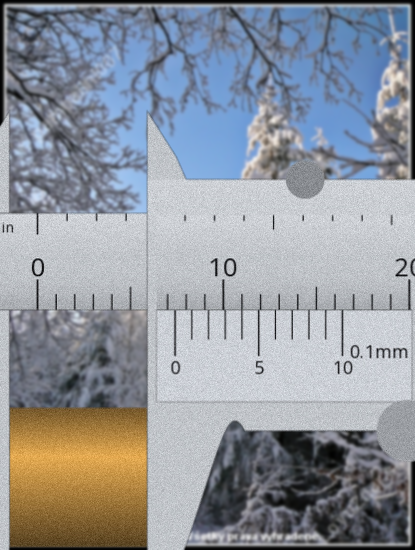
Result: 7.4 (mm)
